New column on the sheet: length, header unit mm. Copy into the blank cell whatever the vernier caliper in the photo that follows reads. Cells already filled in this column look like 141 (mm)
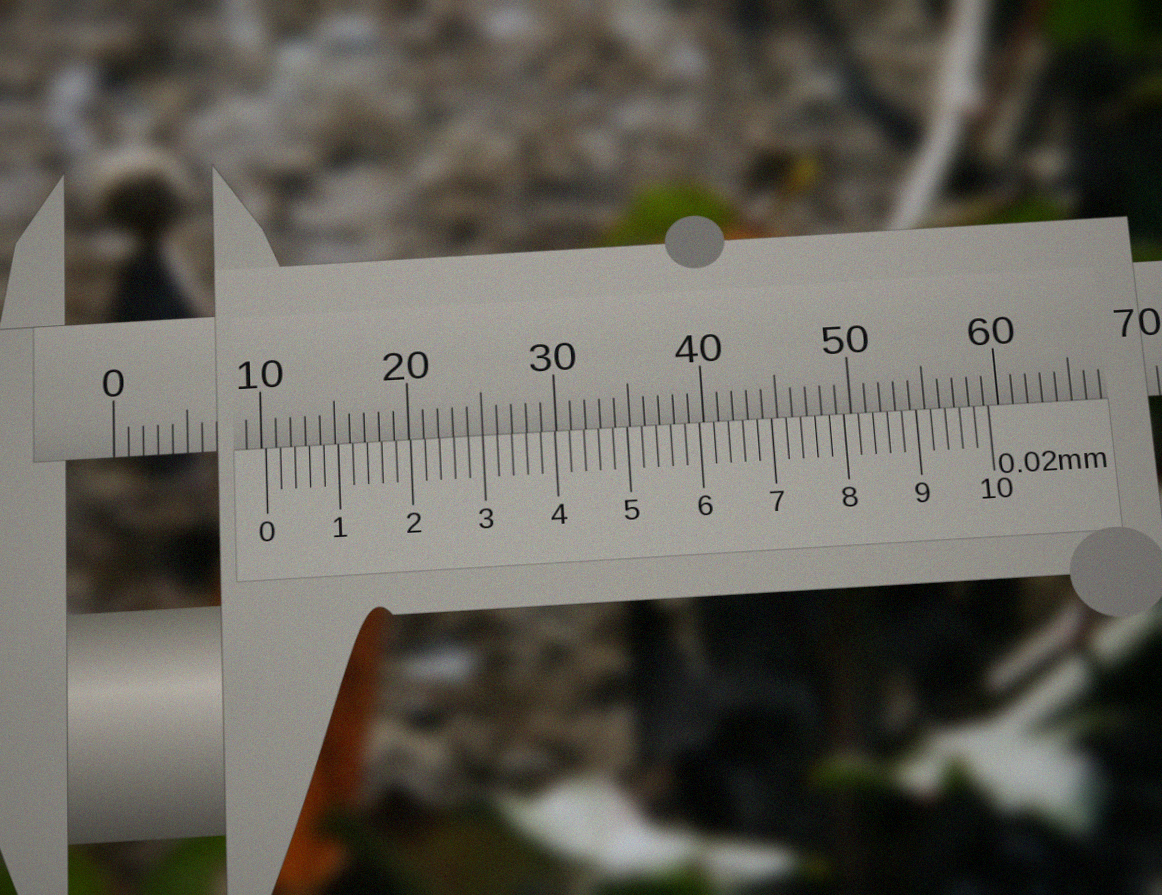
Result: 10.3 (mm)
